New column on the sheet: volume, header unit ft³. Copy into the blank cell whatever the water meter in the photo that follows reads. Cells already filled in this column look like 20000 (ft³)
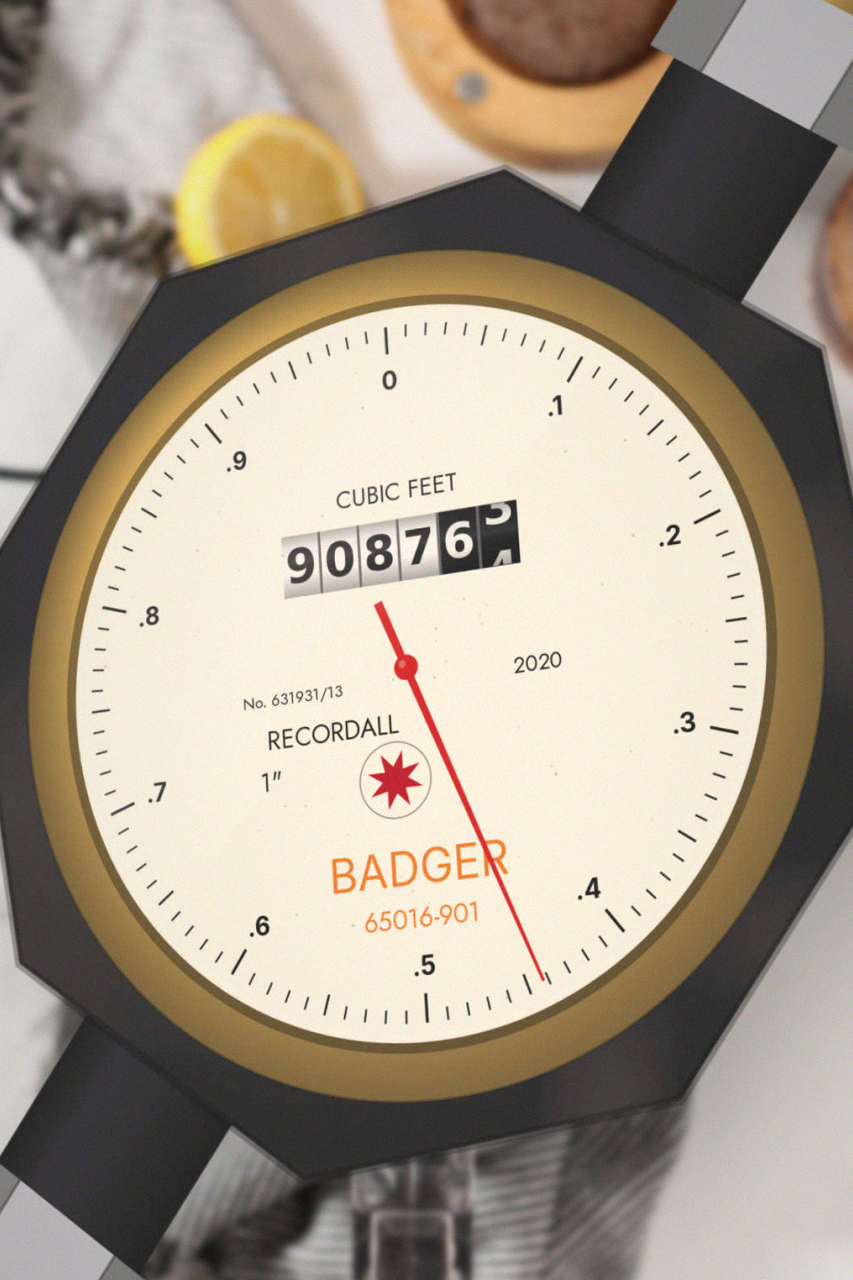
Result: 908763.44 (ft³)
